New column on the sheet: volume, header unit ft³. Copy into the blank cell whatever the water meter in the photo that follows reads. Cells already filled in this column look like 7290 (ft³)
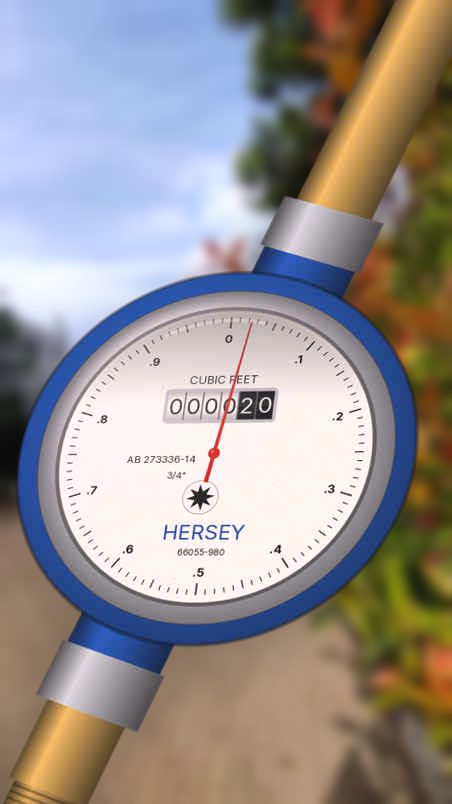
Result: 20.02 (ft³)
